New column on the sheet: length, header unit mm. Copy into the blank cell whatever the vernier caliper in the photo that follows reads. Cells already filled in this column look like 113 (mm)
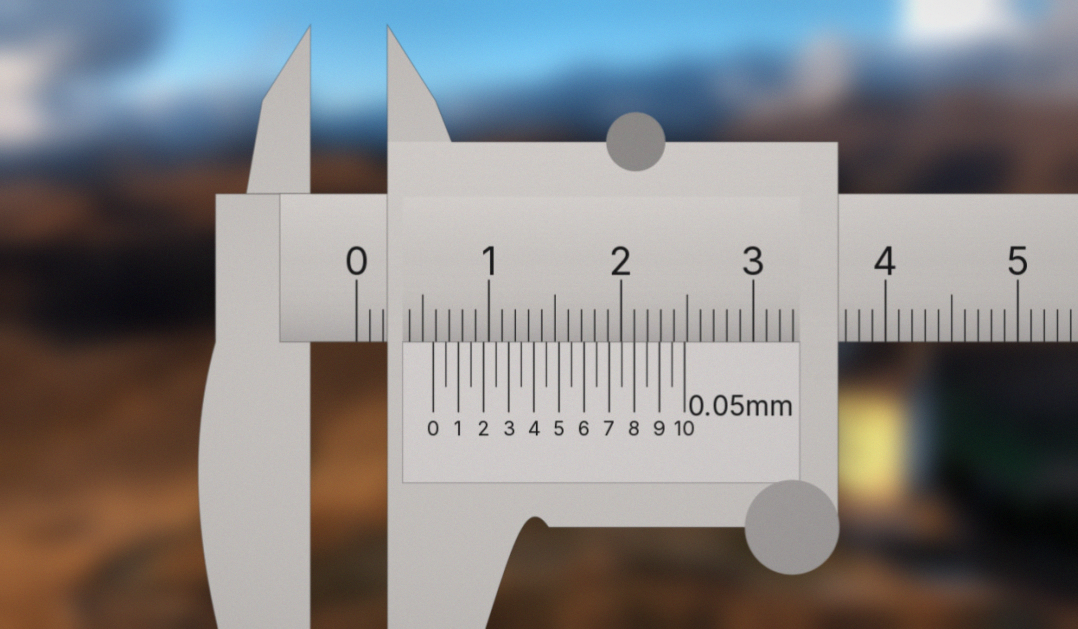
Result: 5.8 (mm)
